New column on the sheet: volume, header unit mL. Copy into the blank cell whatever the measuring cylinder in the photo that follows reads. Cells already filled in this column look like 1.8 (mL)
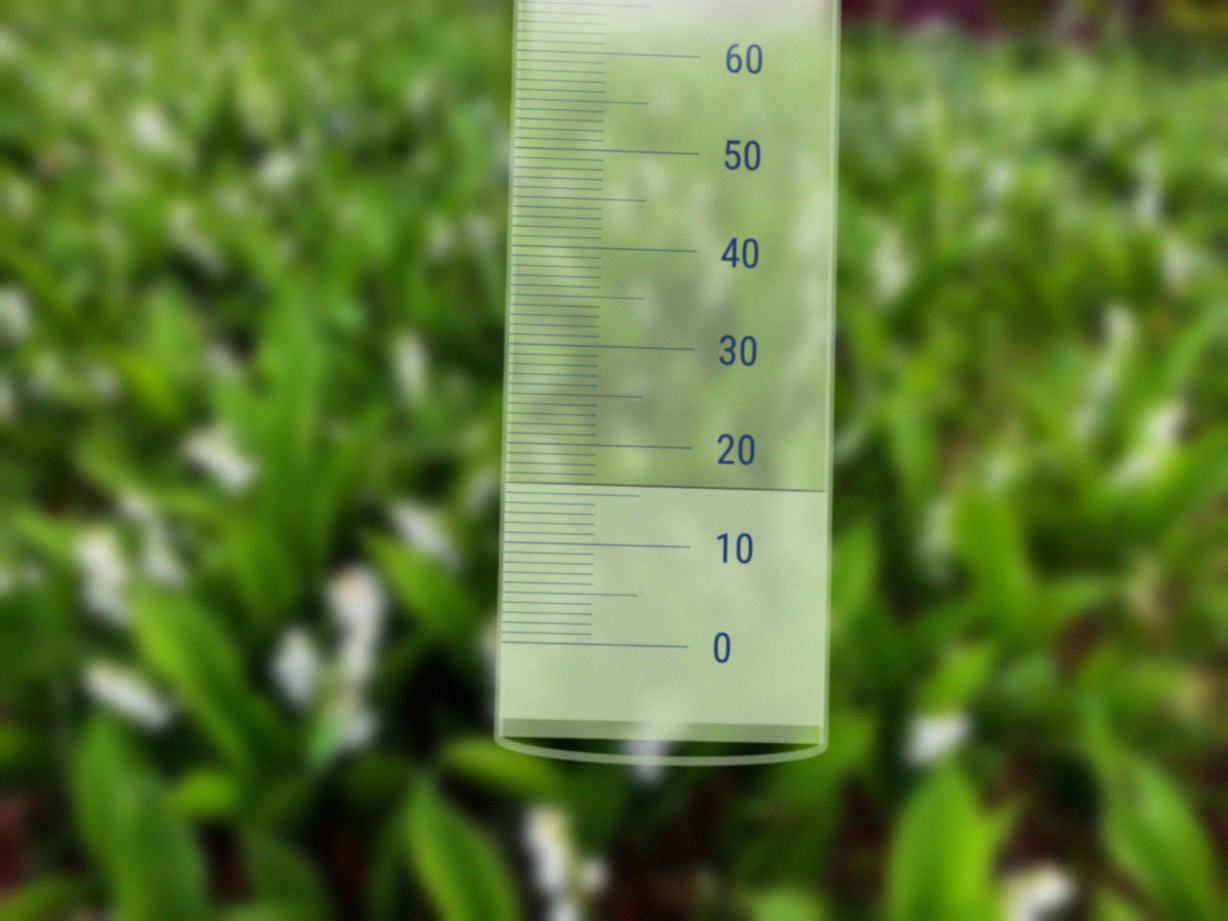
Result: 16 (mL)
